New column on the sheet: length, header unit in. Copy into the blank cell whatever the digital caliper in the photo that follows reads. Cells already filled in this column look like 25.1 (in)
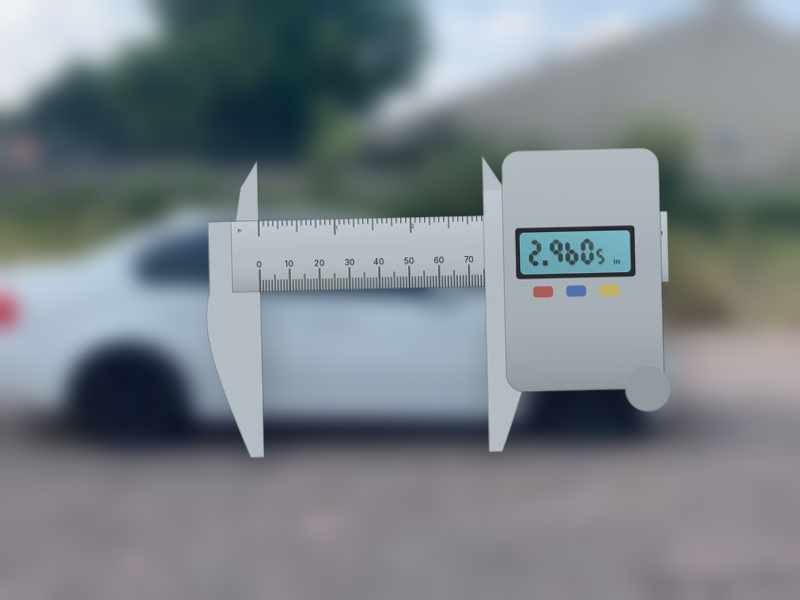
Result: 2.9605 (in)
